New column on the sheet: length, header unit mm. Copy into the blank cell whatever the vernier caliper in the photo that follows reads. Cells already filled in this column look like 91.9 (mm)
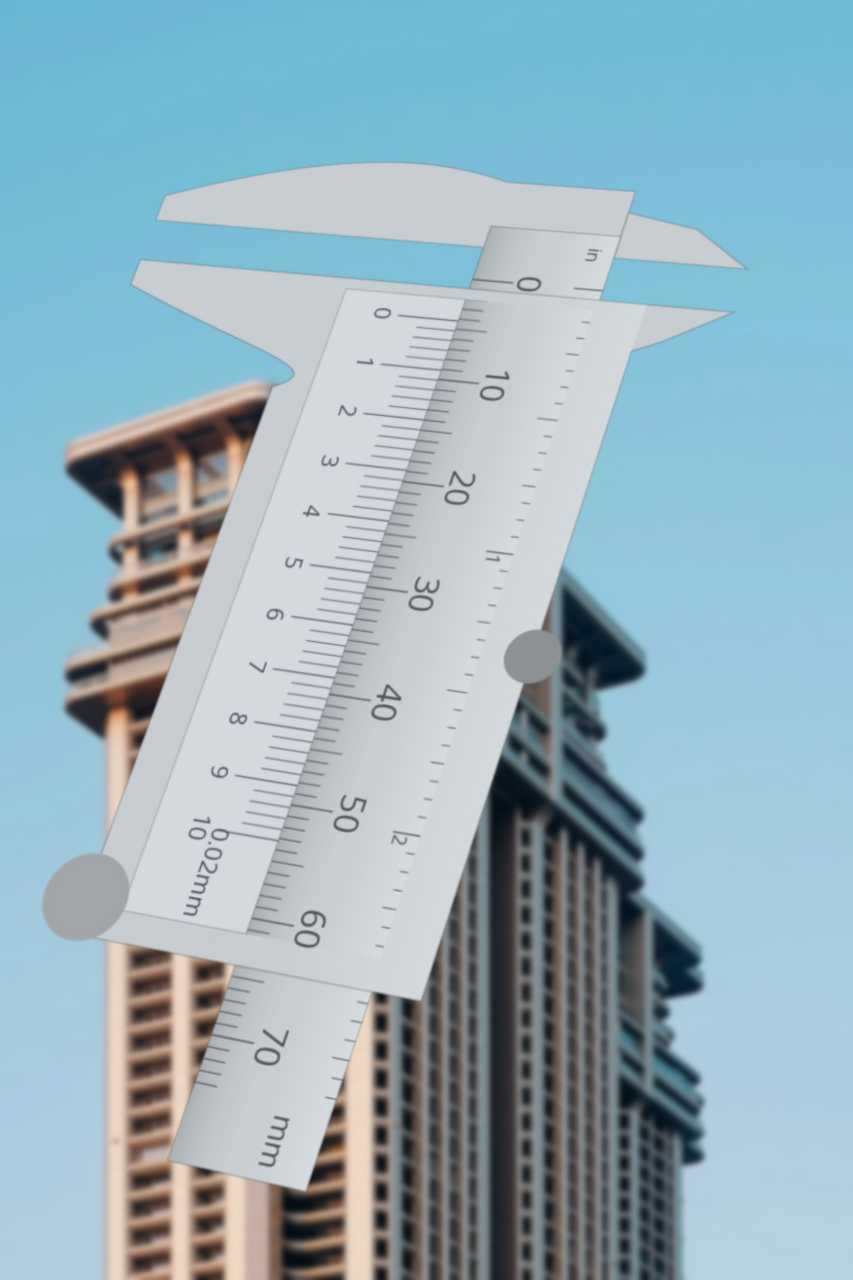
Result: 4.2 (mm)
